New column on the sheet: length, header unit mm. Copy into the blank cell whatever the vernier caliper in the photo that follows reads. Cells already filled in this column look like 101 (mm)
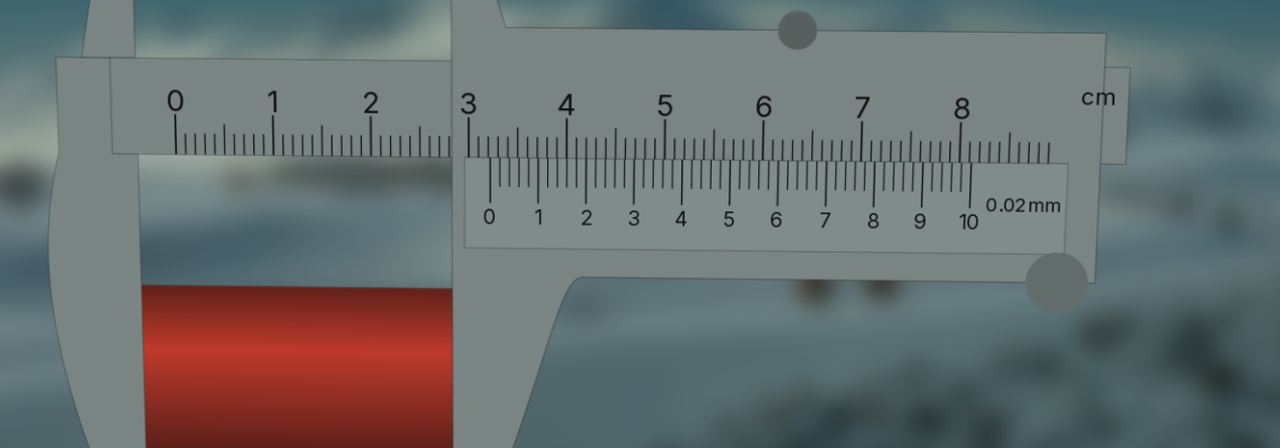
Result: 32.2 (mm)
